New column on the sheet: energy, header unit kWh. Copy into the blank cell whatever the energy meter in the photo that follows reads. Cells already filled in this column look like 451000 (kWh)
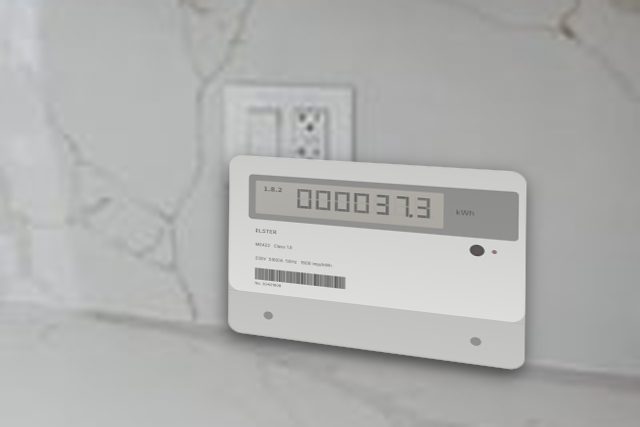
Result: 37.3 (kWh)
